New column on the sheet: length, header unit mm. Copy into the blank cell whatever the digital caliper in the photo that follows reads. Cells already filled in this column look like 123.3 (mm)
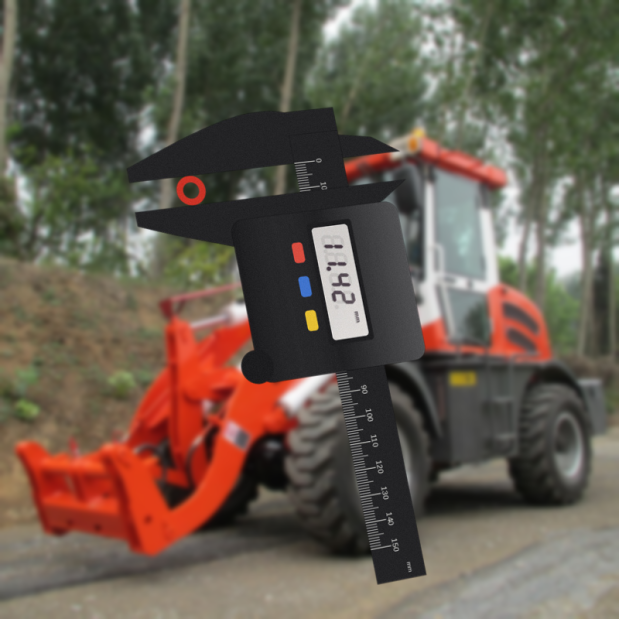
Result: 11.42 (mm)
